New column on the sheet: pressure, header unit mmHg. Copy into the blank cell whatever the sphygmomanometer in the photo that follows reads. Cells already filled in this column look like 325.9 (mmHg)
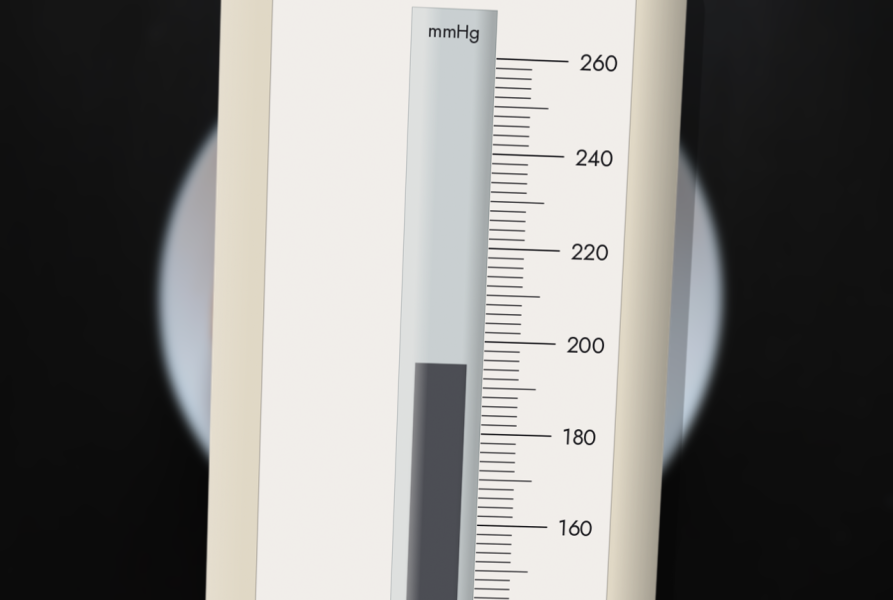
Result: 195 (mmHg)
